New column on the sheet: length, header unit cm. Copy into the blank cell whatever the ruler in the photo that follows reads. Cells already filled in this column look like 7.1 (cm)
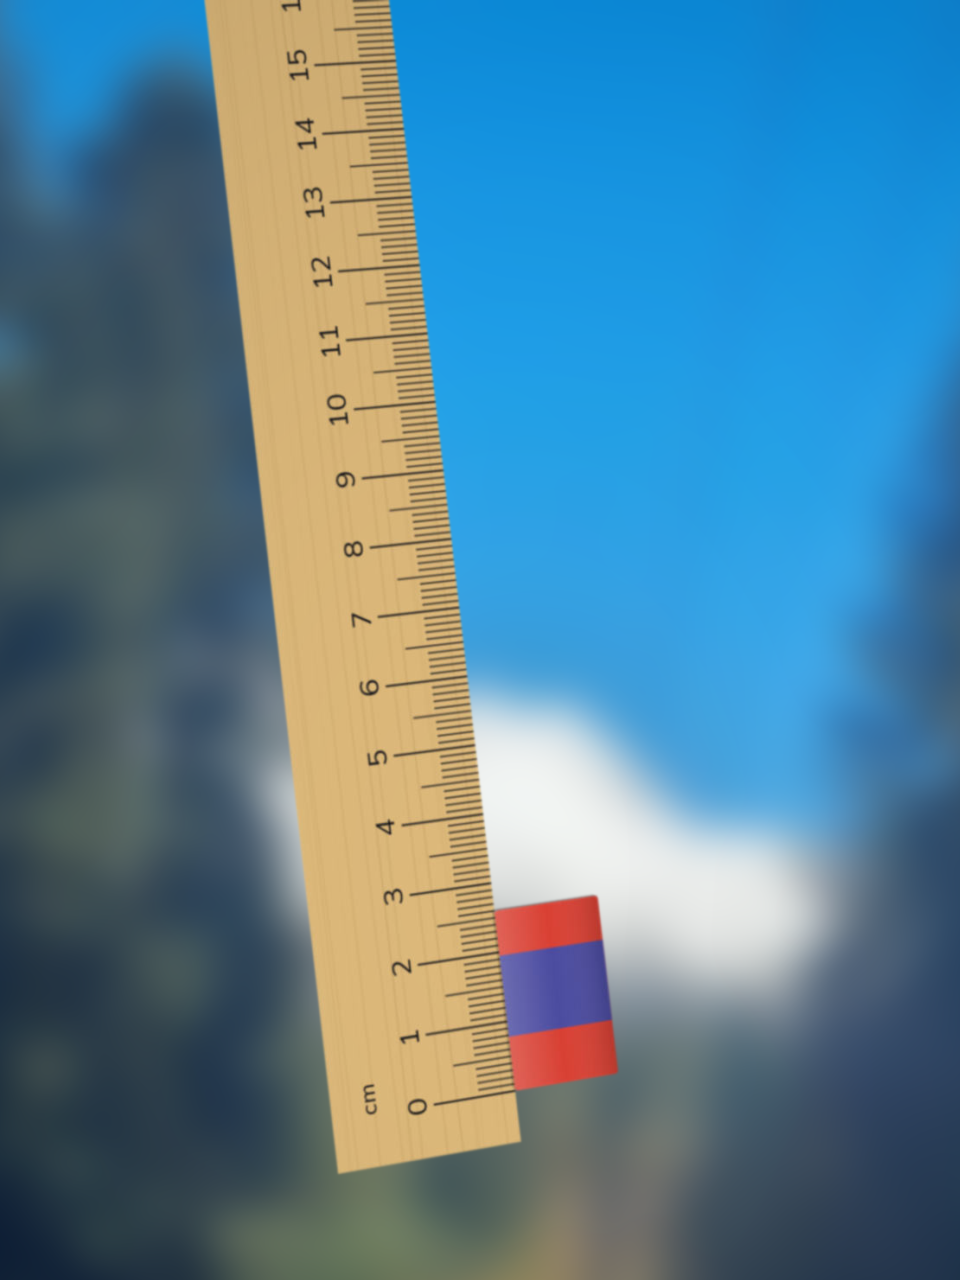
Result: 2.6 (cm)
